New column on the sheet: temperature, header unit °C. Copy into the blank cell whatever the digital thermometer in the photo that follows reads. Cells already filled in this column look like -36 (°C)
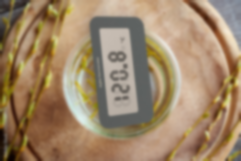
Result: 120.8 (°C)
